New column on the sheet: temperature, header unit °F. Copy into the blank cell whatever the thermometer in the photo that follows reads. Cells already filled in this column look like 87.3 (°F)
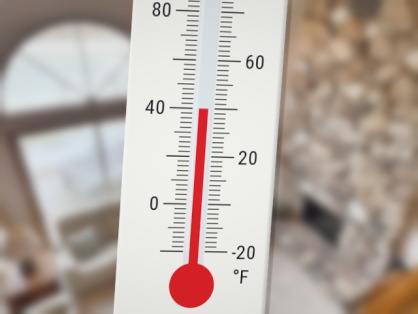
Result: 40 (°F)
